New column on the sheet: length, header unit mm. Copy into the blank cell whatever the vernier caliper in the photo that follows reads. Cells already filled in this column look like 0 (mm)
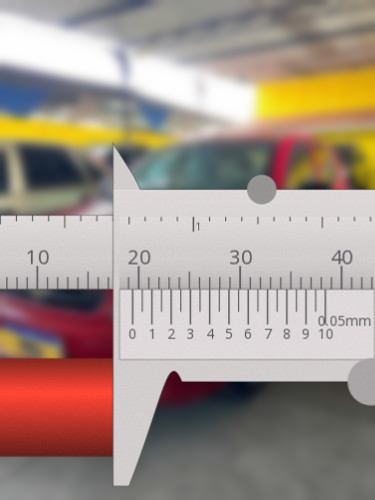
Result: 19.4 (mm)
